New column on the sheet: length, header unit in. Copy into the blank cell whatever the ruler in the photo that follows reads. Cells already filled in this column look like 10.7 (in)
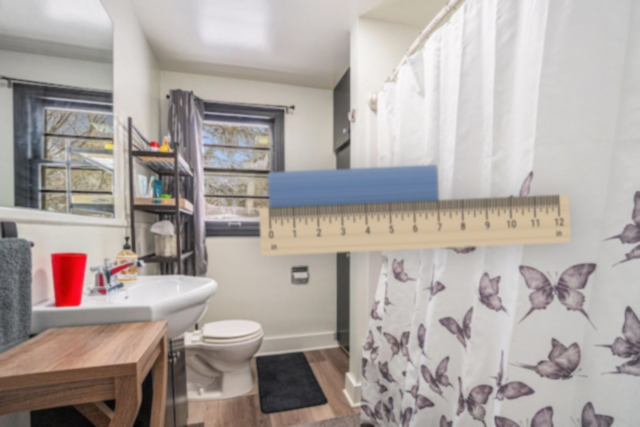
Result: 7 (in)
